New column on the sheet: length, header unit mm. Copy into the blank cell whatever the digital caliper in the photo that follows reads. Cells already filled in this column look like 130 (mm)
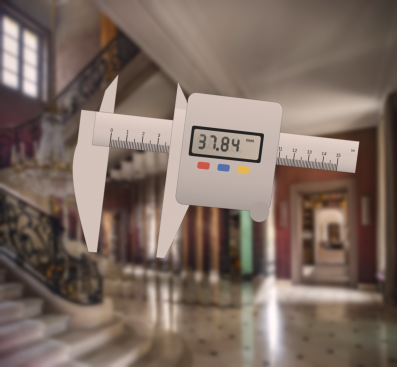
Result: 37.84 (mm)
